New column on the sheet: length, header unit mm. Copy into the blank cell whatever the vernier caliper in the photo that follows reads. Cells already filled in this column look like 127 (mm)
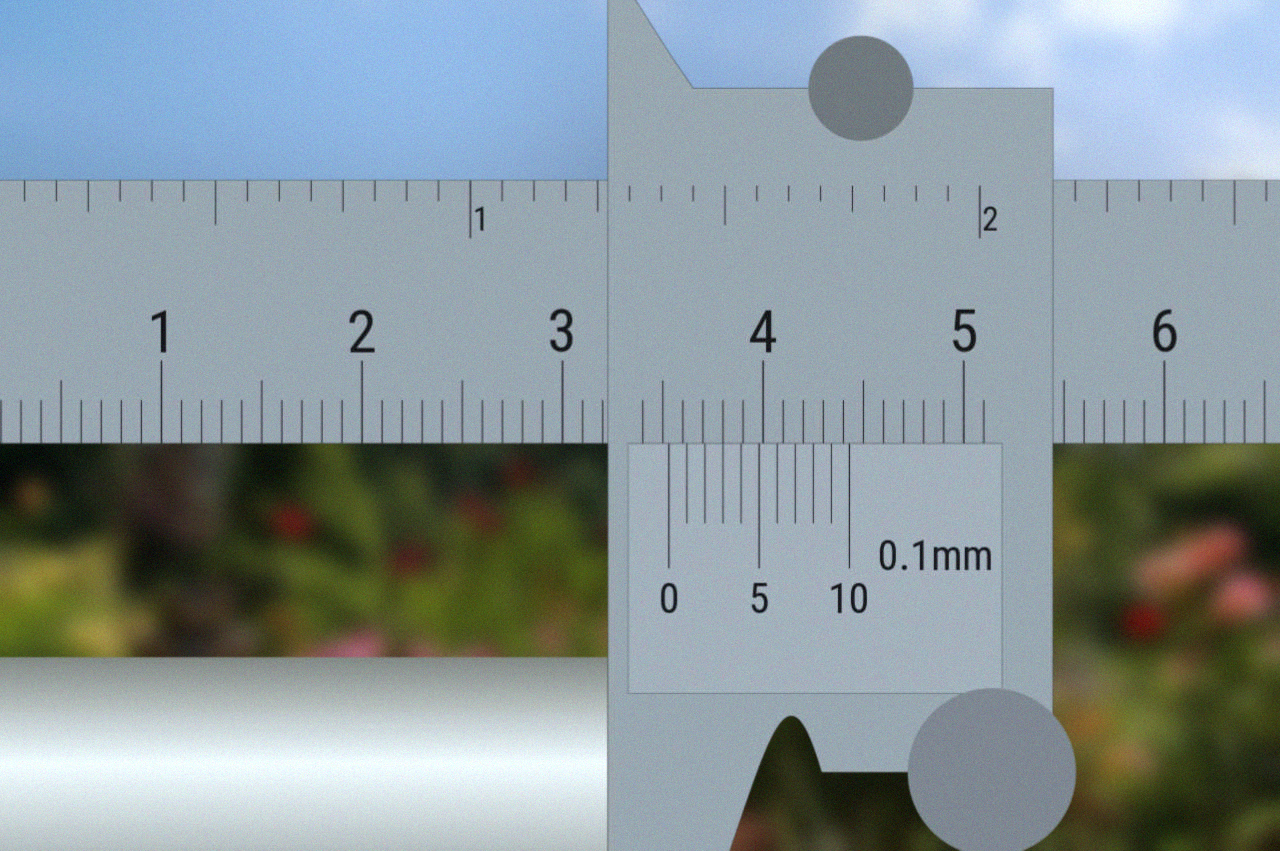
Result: 35.3 (mm)
